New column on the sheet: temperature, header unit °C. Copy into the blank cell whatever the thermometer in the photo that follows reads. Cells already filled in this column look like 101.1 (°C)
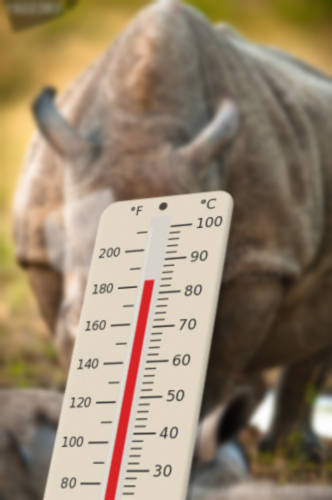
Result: 84 (°C)
